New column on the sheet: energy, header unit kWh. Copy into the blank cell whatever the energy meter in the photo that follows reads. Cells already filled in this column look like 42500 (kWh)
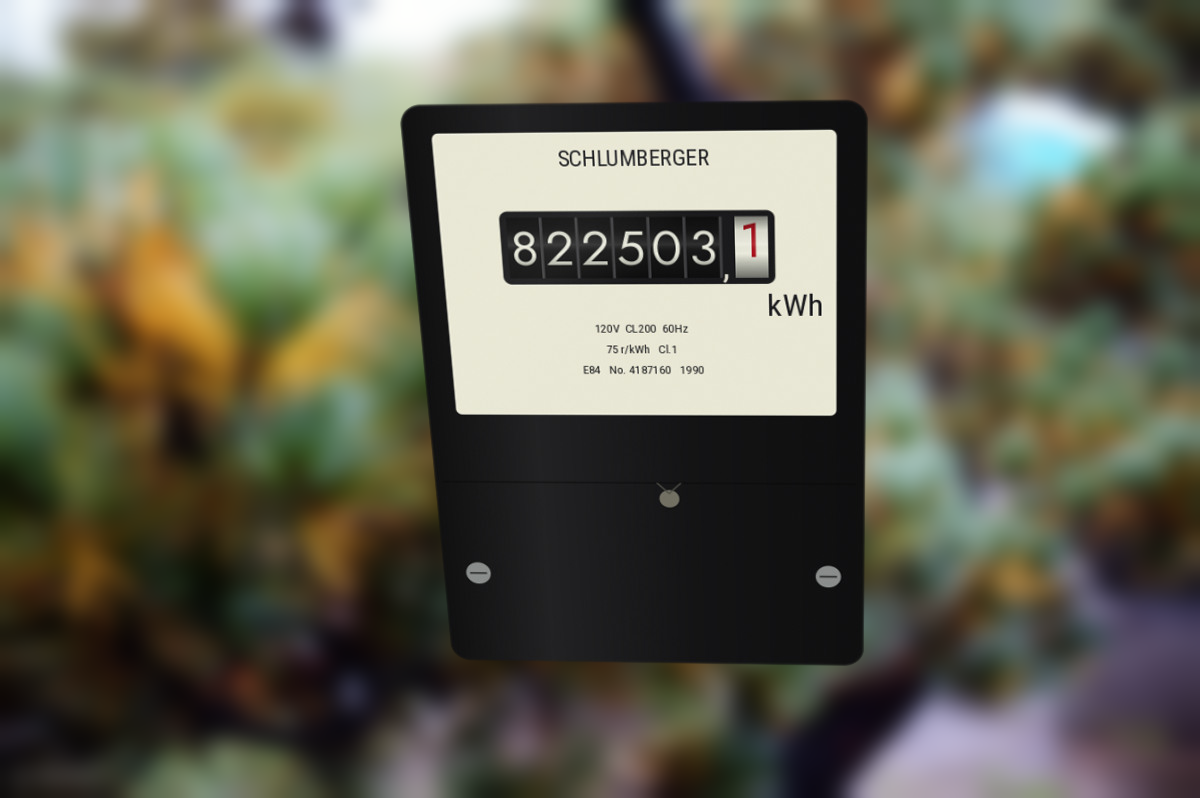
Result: 822503.1 (kWh)
